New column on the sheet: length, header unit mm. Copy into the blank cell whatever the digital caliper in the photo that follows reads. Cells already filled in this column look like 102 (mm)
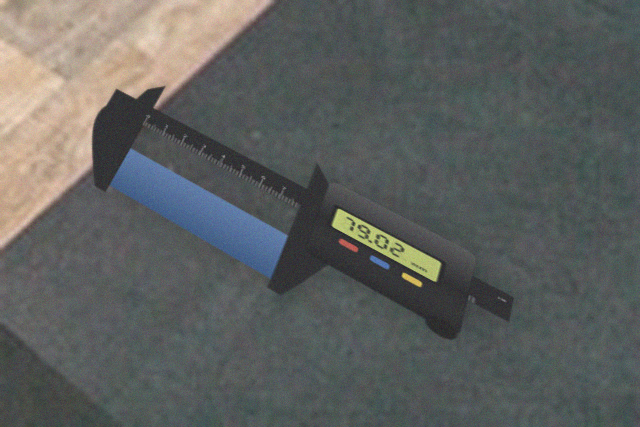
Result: 79.02 (mm)
